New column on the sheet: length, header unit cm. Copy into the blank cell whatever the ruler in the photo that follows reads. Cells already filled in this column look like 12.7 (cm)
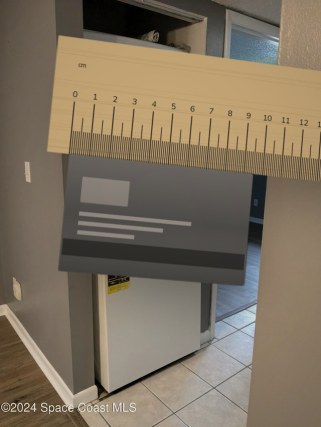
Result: 9.5 (cm)
